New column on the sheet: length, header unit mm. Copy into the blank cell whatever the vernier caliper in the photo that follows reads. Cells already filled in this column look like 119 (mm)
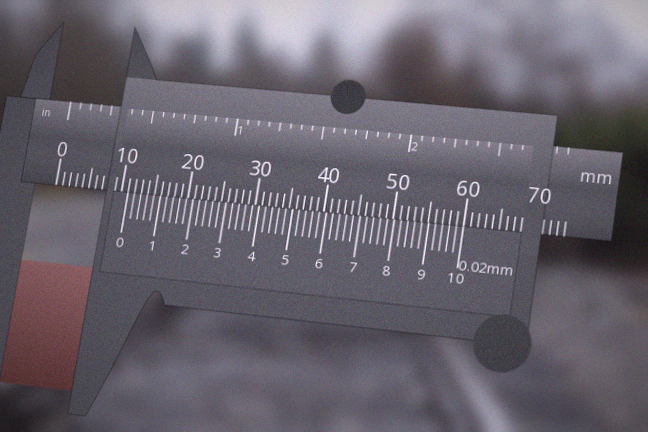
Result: 11.0 (mm)
